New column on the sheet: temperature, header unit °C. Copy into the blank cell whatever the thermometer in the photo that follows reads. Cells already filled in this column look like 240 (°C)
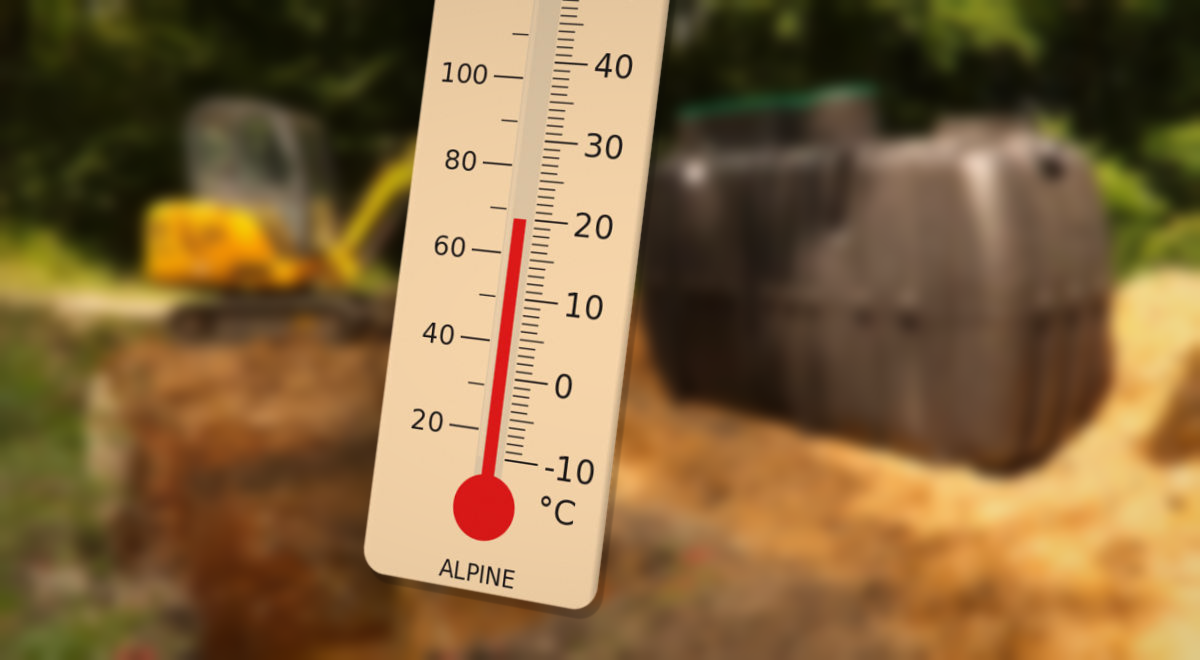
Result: 20 (°C)
